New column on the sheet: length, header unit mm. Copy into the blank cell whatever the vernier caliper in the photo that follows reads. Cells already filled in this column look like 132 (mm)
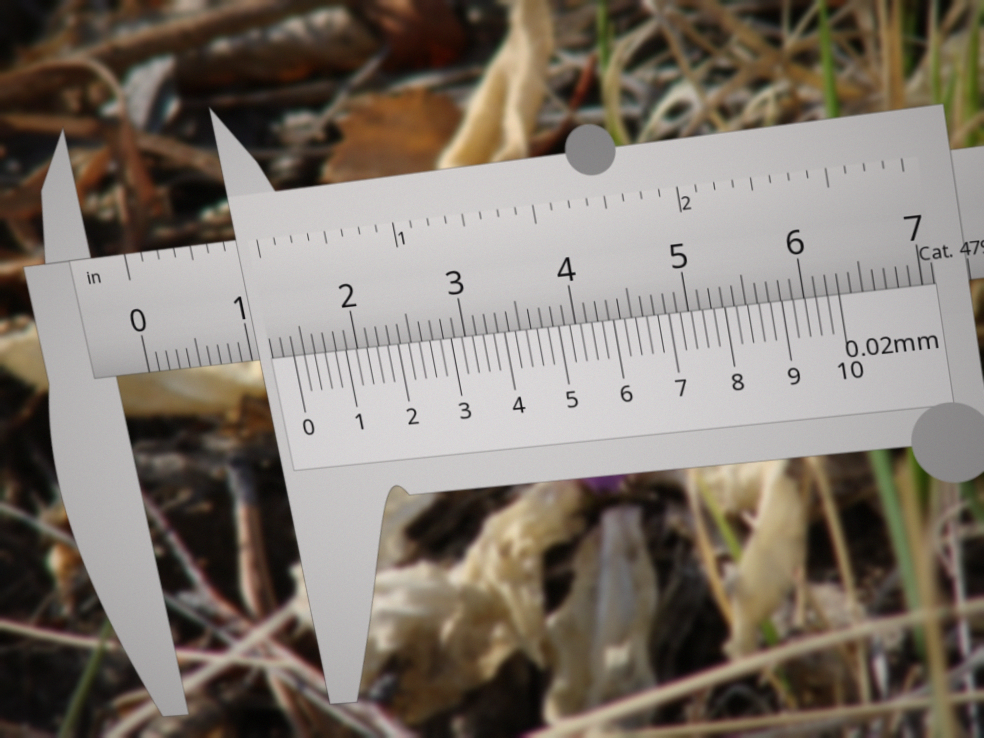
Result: 14.0 (mm)
